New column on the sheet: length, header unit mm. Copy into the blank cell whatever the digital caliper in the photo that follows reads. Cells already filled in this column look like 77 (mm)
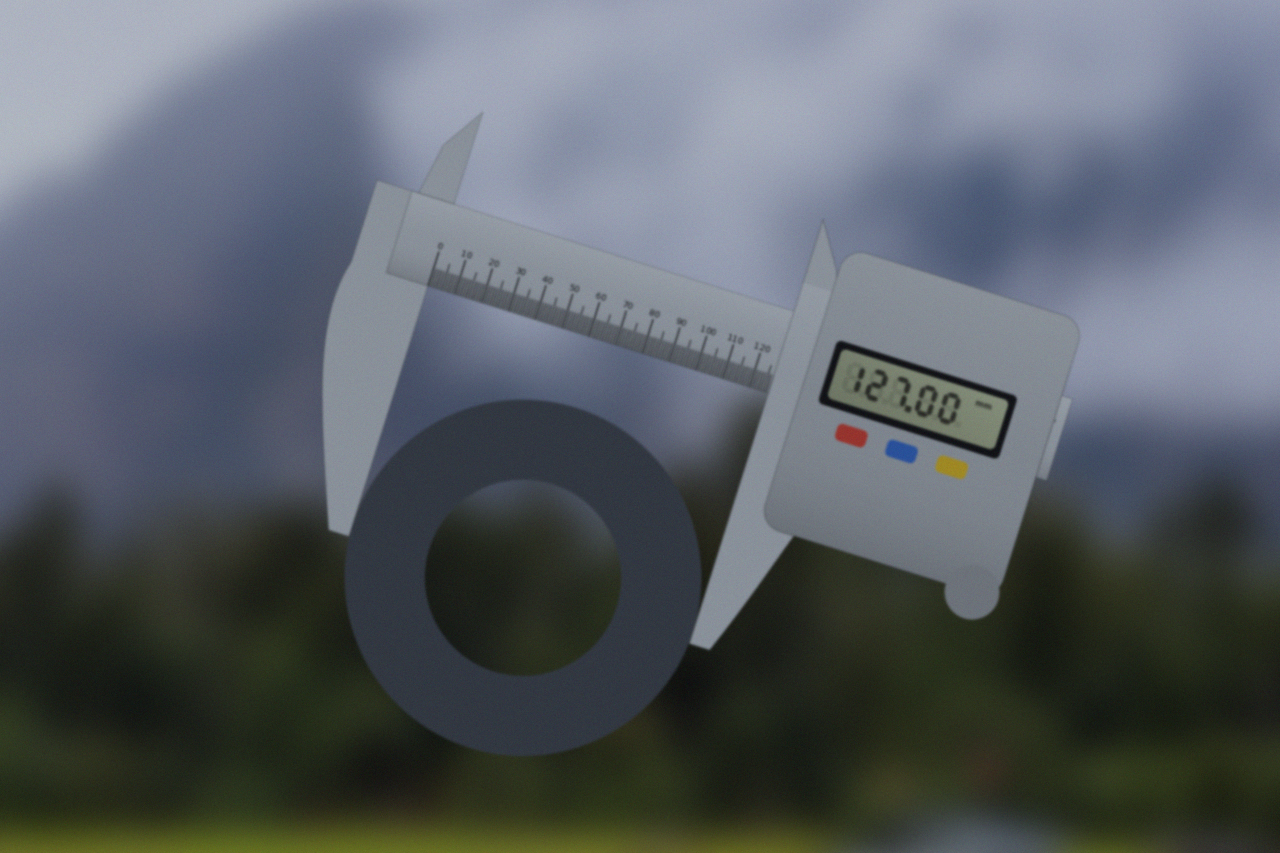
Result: 127.00 (mm)
